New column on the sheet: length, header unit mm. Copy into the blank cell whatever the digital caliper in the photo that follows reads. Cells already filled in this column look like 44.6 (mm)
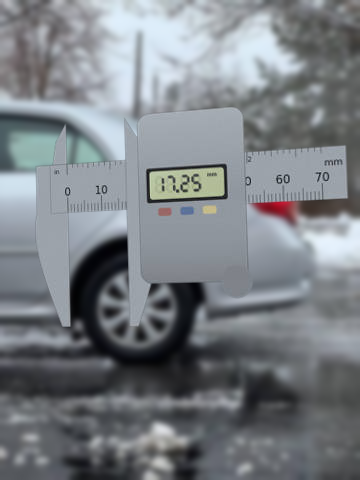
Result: 17.25 (mm)
